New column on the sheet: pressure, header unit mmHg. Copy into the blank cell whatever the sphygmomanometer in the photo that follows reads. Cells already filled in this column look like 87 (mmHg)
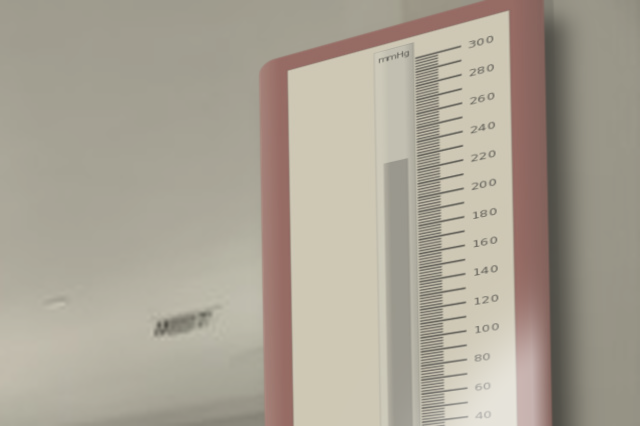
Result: 230 (mmHg)
